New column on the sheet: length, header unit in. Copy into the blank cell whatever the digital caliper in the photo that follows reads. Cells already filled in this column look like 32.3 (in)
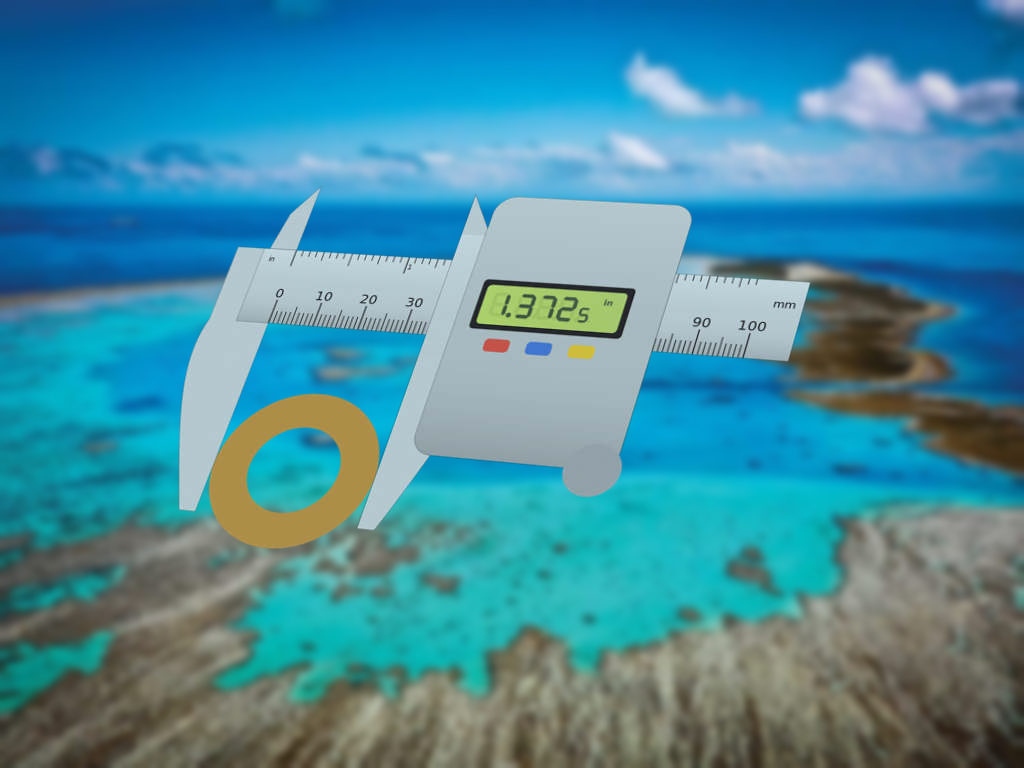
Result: 1.3725 (in)
